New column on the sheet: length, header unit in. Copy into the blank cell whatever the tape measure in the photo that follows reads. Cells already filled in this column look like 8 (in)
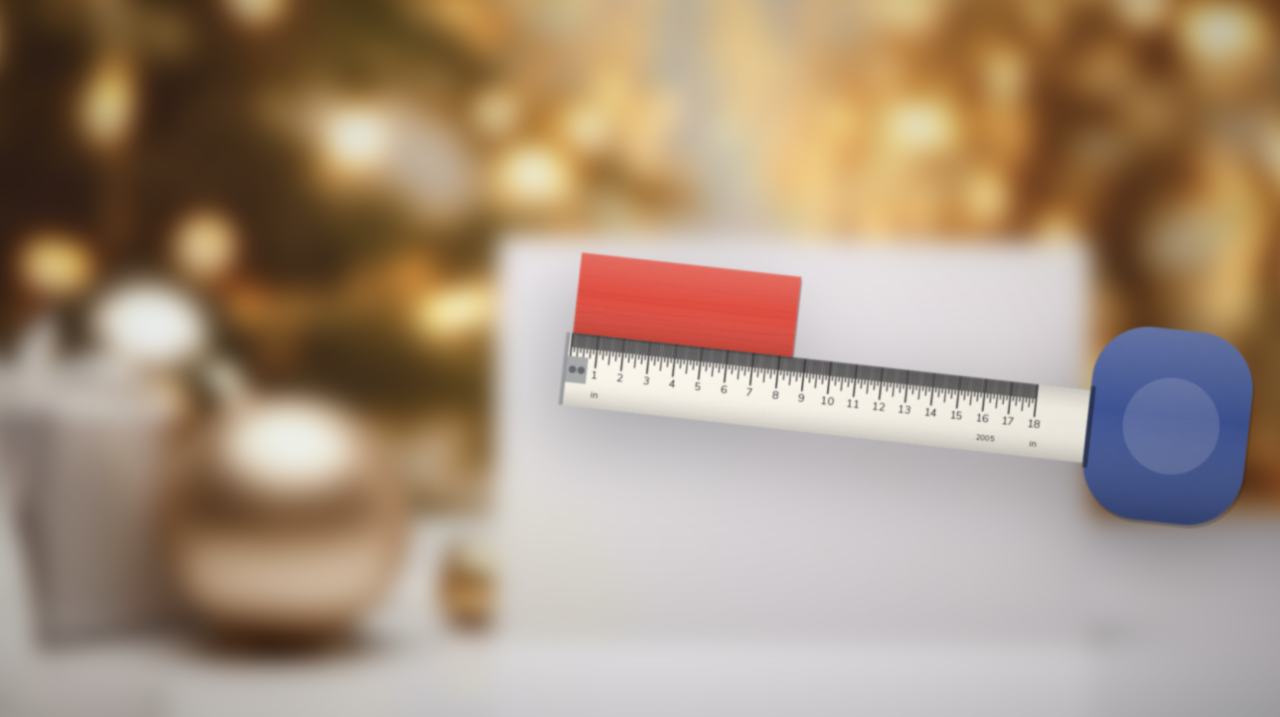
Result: 8.5 (in)
